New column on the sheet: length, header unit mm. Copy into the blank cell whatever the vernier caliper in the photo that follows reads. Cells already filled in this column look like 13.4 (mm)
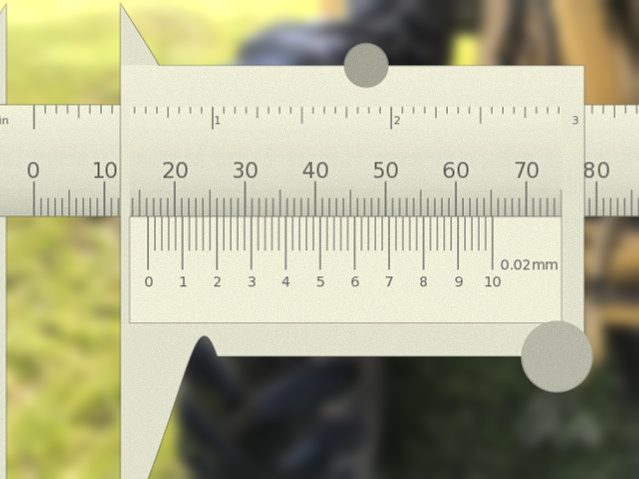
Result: 16.2 (mm)
